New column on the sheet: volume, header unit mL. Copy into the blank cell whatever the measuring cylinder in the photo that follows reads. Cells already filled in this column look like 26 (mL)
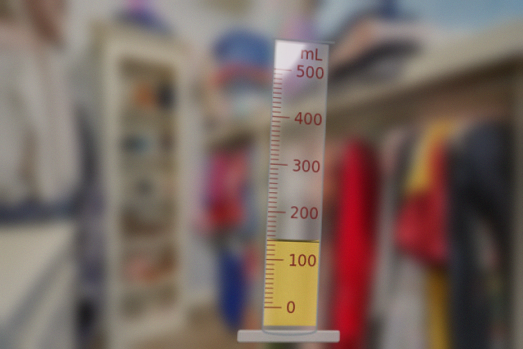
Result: 140 (mL)
